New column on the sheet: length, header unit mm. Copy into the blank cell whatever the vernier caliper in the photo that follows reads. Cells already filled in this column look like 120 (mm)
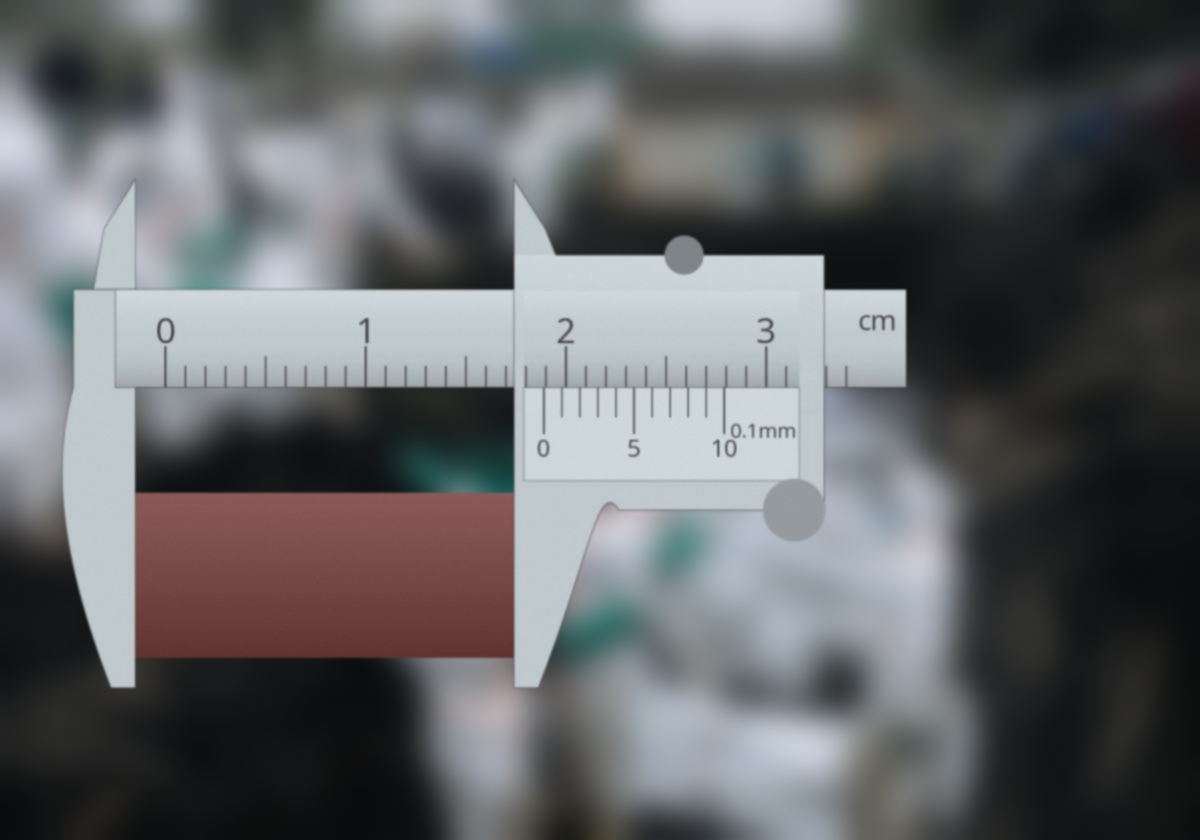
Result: 18.9 (mm)
